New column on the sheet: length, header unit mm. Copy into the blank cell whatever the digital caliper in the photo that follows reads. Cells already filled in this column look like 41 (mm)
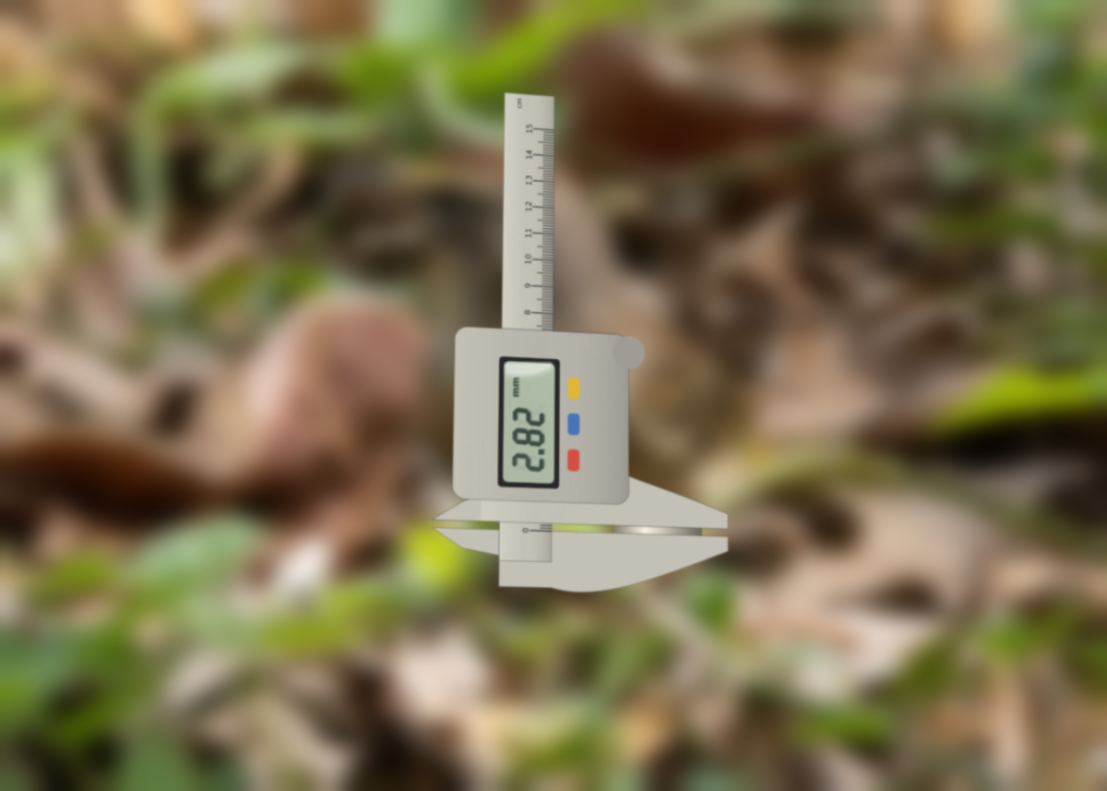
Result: 2.82 (mm)
